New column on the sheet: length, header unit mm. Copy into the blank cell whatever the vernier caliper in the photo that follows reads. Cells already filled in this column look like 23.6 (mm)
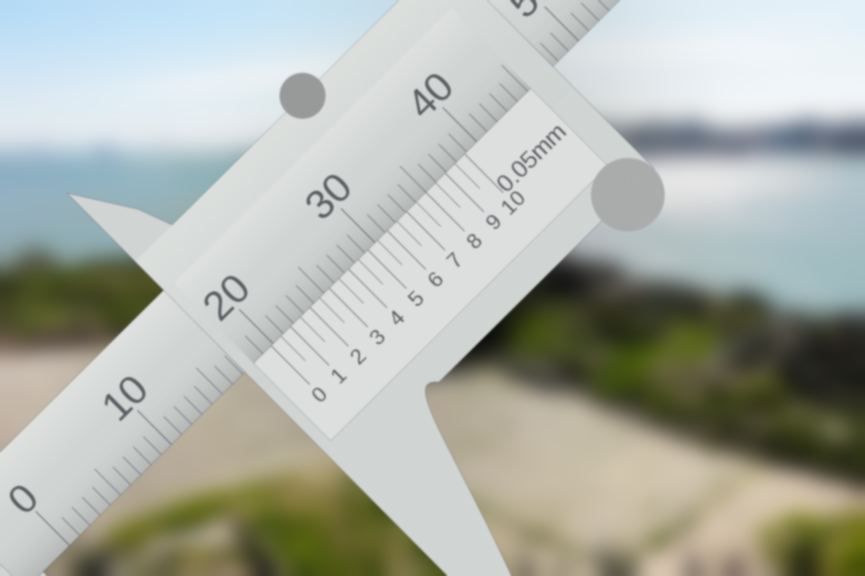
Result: 19.8 (mm)
